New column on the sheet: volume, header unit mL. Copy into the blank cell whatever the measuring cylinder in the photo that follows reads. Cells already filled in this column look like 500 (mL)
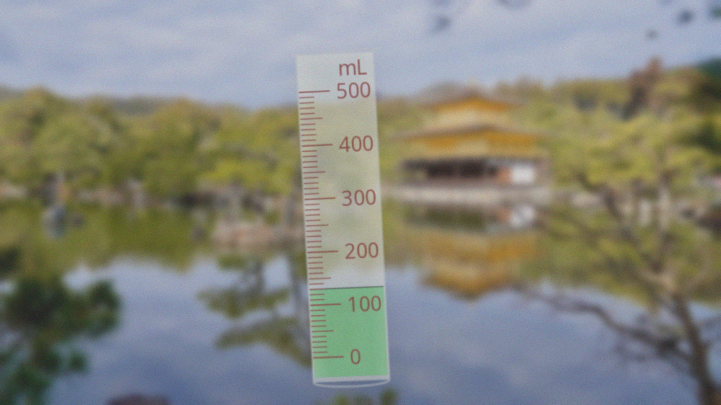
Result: 130 (mL)
